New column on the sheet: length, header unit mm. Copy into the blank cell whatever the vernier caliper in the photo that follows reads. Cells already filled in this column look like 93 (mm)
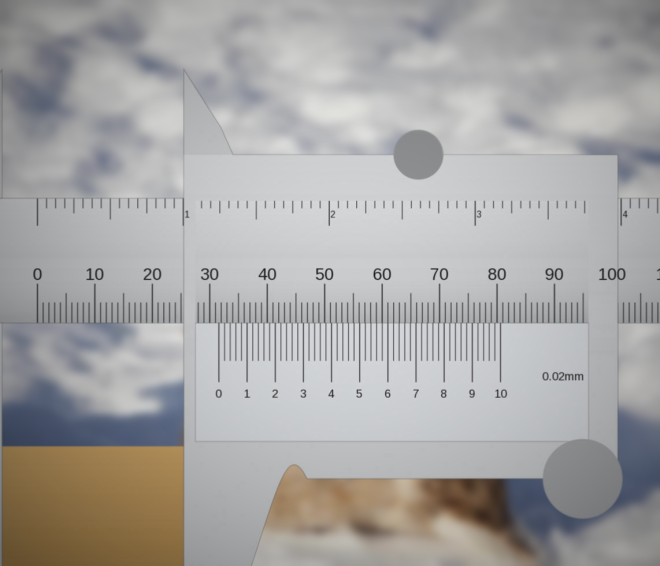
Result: 31.6 (mm)
